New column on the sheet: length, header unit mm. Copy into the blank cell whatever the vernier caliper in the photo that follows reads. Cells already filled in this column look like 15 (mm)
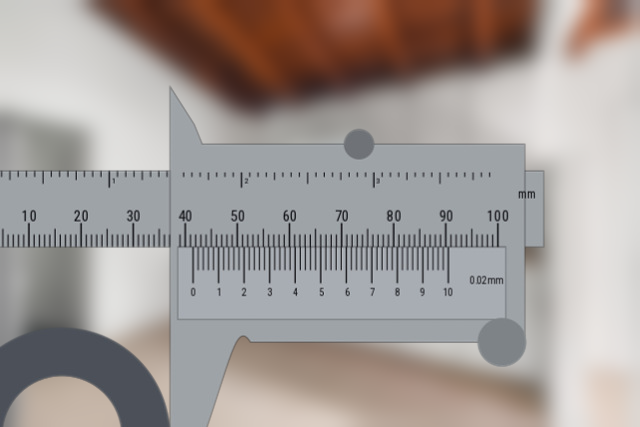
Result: 41.5 (mm)
